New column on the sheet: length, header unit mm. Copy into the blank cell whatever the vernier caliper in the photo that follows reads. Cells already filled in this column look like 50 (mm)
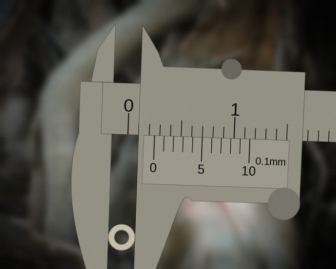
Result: 2.5 (mm)
